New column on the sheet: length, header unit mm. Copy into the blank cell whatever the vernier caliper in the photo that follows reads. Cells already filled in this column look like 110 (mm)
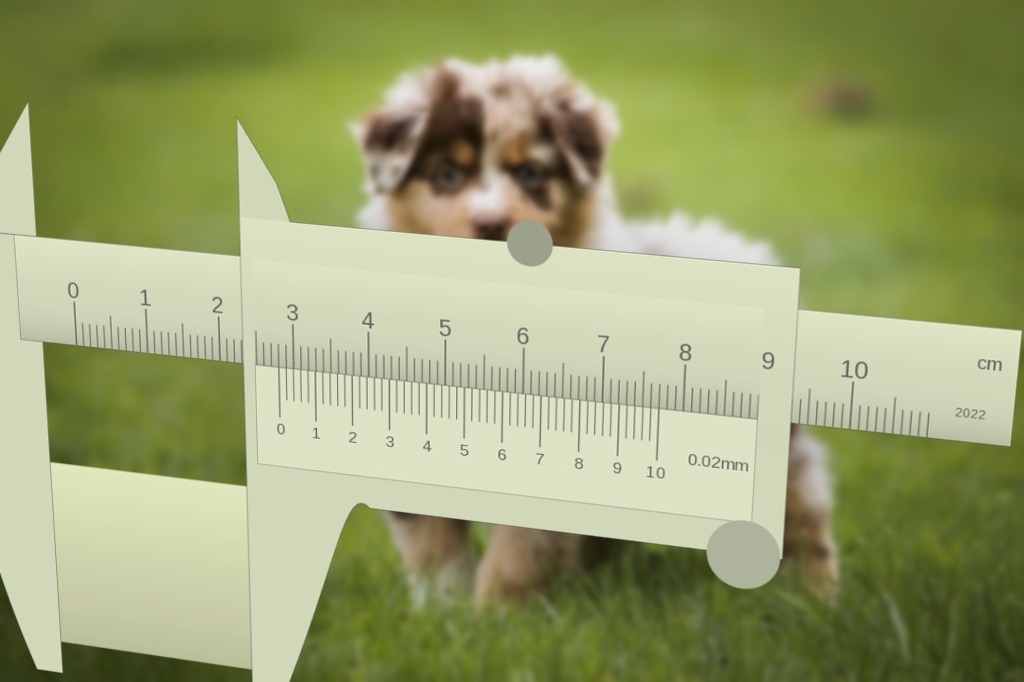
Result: 28.0 (mm)
